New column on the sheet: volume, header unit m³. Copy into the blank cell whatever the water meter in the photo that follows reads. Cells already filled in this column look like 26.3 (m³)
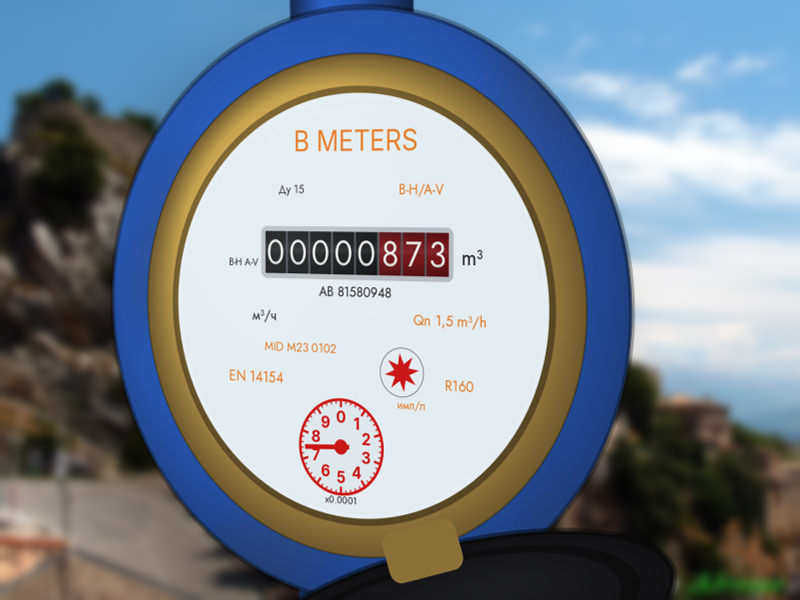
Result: 0.8737 (m³)
